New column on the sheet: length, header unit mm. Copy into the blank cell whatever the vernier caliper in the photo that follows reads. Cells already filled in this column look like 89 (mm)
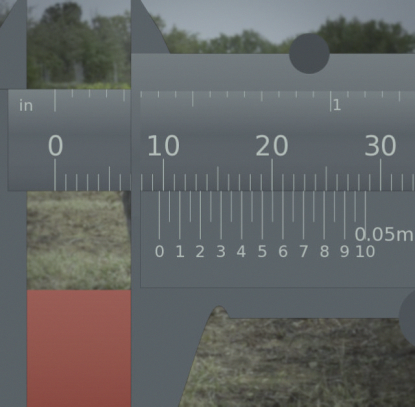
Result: 9.6 (mm)
